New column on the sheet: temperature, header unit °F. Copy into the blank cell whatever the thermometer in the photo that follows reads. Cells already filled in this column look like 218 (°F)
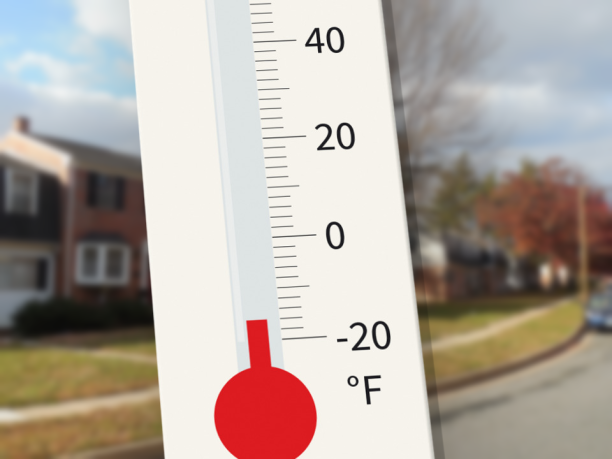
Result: -16 (°F)
